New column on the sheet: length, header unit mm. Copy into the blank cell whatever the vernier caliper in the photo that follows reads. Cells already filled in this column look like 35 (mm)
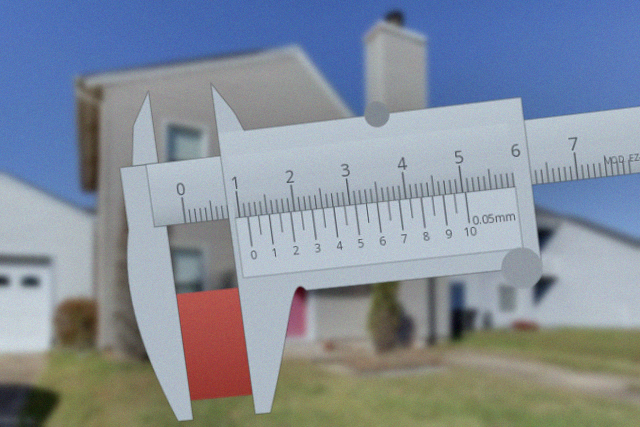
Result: 11.5 (mm)
